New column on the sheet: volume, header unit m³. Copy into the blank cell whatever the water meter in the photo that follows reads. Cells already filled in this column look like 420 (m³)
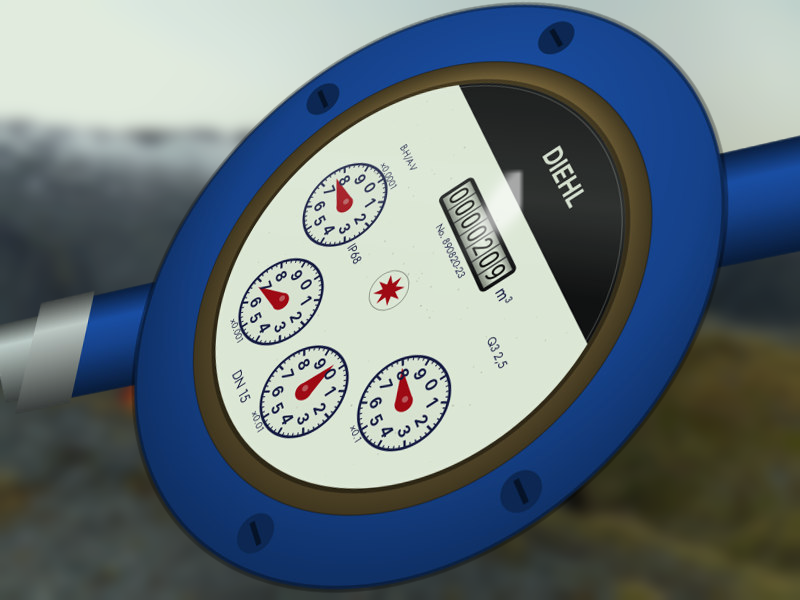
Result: 209.7967 (m³)
